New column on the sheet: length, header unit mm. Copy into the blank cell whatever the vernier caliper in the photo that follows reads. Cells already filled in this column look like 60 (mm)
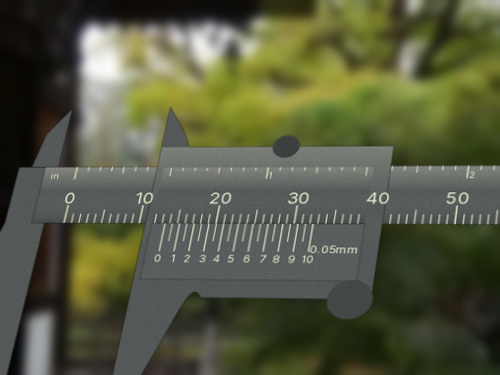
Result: 13.4 (mm)
